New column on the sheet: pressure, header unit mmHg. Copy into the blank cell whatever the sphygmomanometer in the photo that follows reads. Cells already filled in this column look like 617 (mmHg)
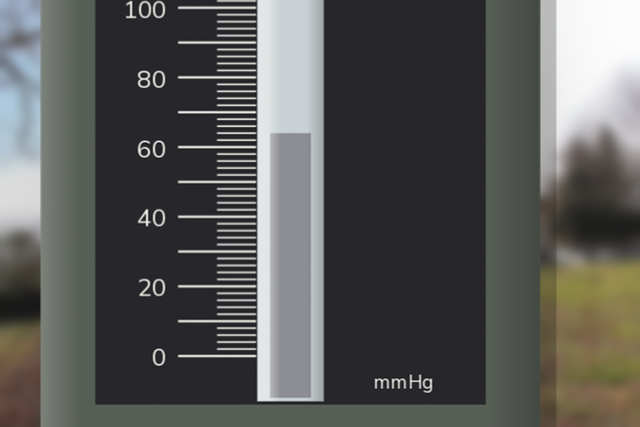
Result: 64 (mmHg)
